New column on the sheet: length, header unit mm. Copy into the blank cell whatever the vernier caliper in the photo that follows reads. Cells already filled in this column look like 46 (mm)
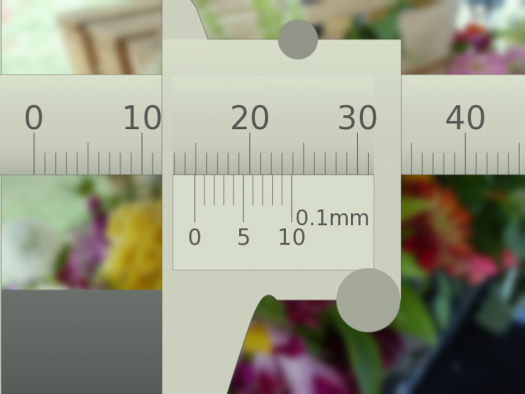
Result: 14.9 (mm)
